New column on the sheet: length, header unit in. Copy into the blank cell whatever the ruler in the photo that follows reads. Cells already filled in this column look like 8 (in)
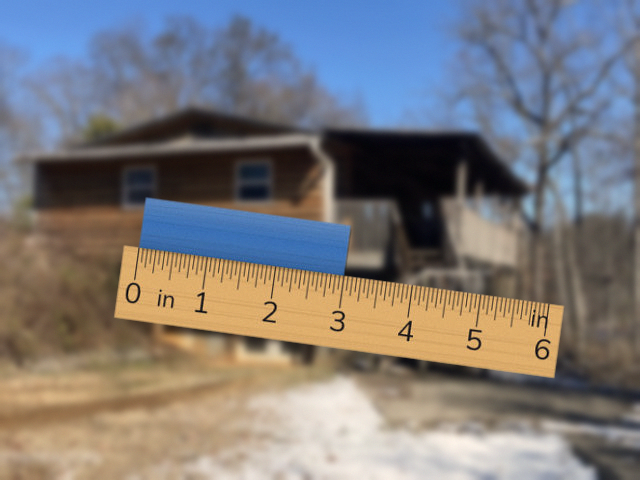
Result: 3 (in)
